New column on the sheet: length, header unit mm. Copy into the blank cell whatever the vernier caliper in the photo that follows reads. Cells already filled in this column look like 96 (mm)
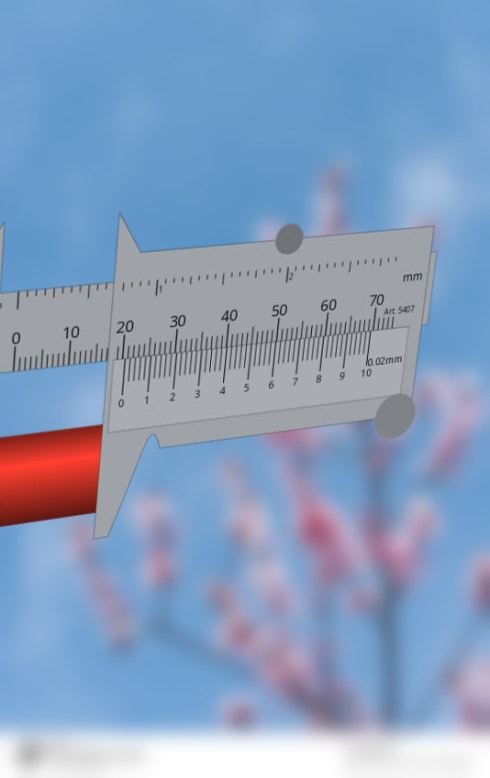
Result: 20.5 (mm)
